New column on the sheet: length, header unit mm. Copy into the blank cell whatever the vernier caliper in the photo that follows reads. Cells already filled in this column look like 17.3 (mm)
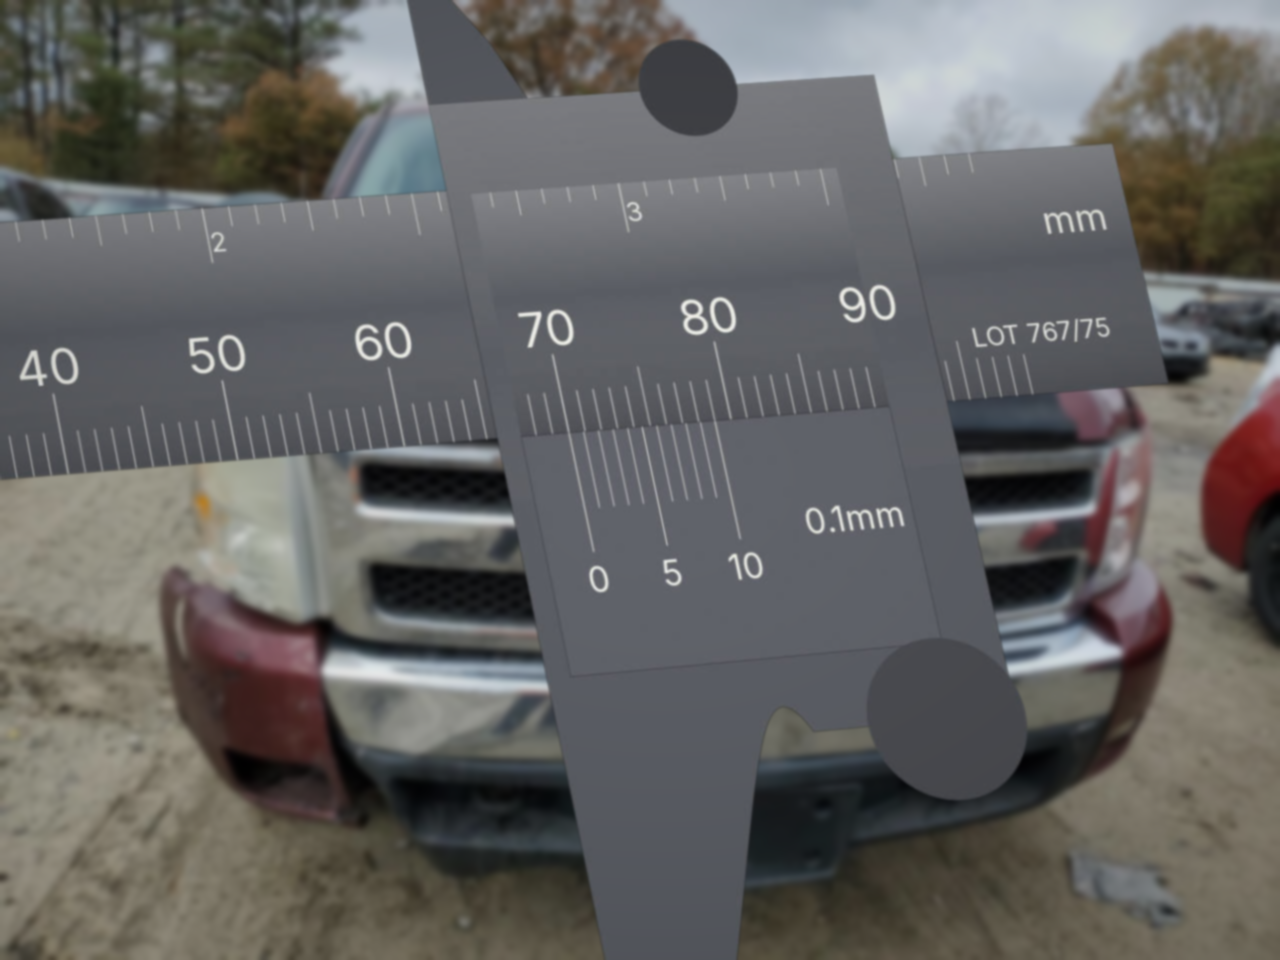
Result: 70.0 (mm)
